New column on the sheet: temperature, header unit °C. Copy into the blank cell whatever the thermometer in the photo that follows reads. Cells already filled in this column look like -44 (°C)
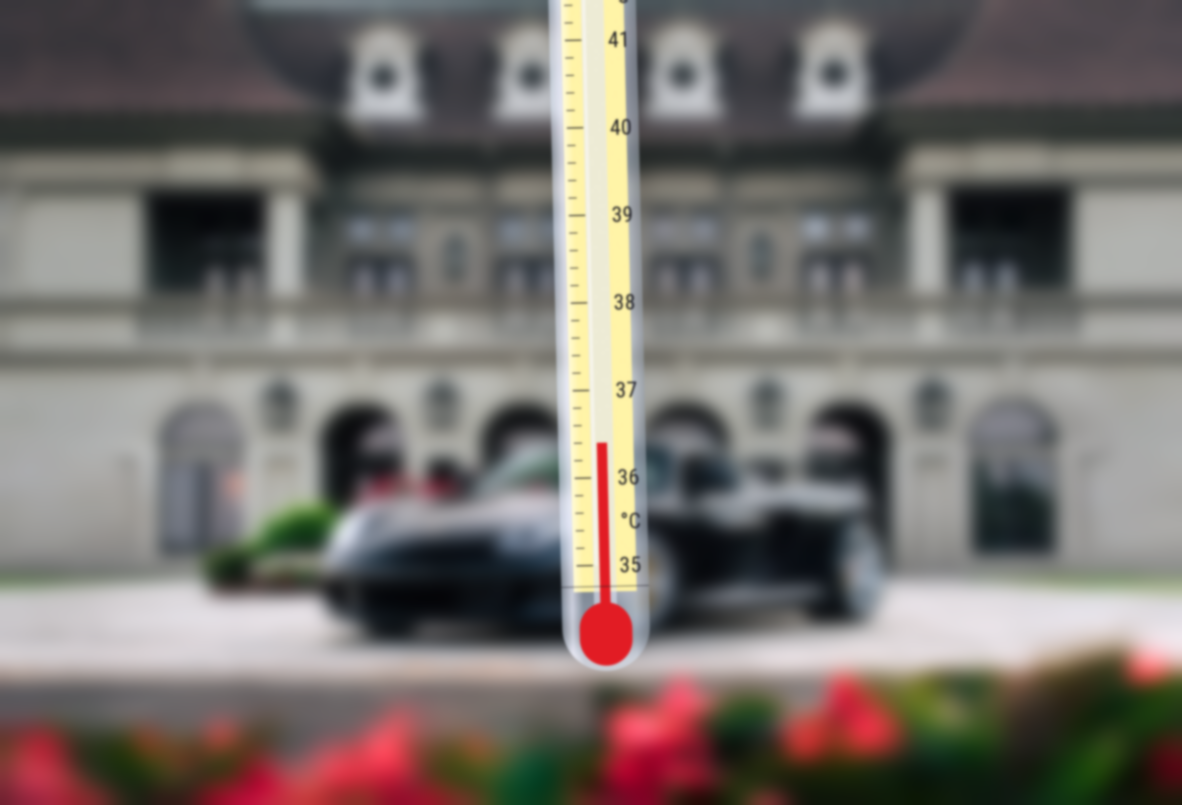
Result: 36.4 (°C)
